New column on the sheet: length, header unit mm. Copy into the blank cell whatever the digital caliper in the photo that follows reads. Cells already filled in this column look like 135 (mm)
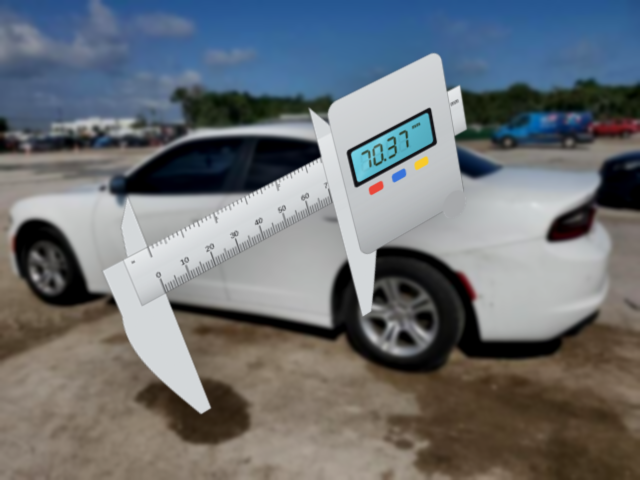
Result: 70.37 (mm)
